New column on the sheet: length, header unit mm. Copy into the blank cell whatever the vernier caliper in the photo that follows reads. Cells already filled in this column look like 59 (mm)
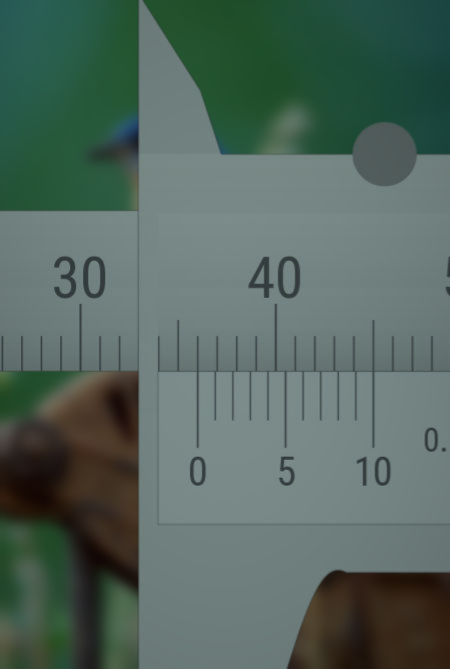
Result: 36.0 (mm)
